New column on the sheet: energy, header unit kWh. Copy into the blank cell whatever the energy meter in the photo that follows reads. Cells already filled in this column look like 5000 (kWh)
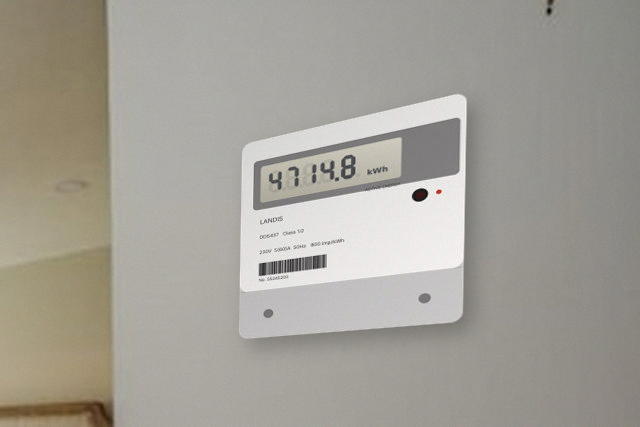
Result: 4714.8 (kWh)
